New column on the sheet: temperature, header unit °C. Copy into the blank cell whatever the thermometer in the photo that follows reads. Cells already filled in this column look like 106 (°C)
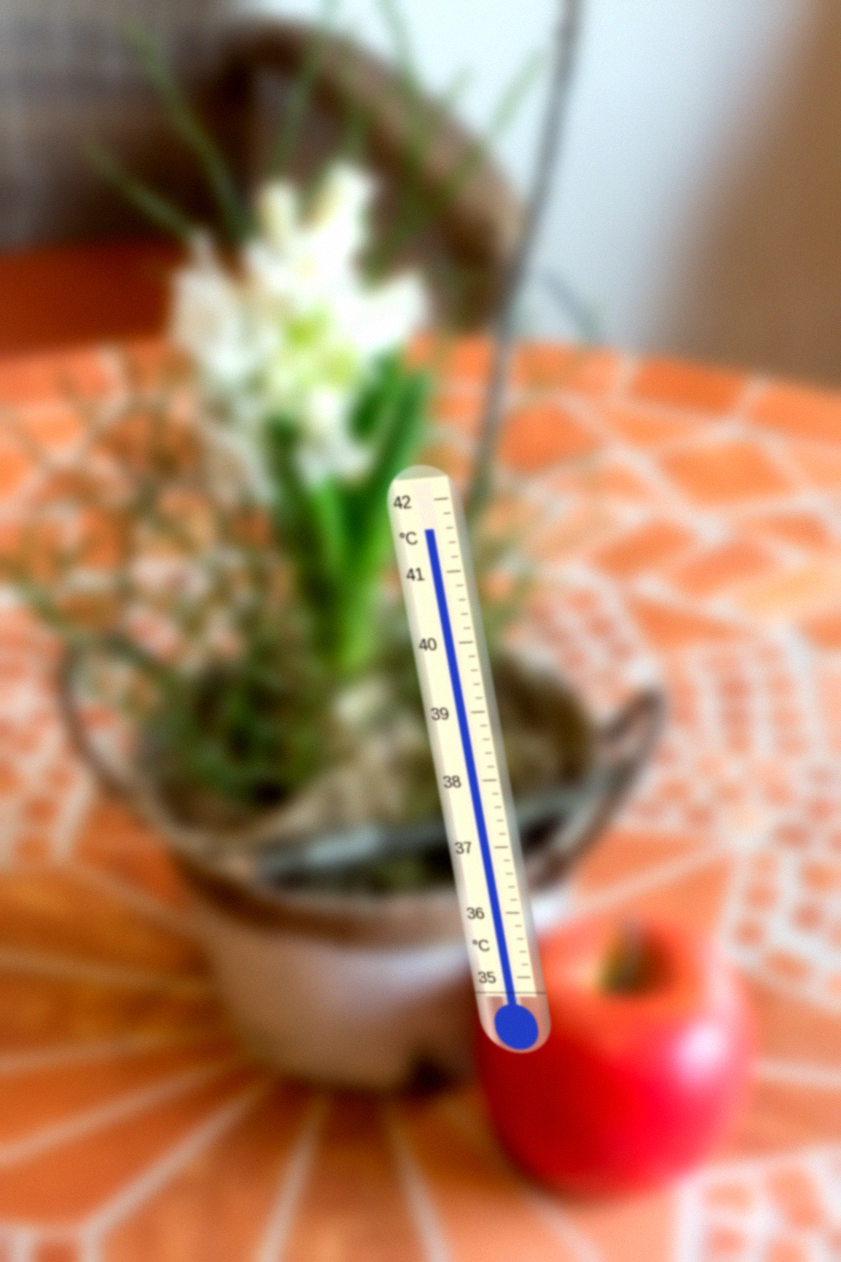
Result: 41.6 (°C)
